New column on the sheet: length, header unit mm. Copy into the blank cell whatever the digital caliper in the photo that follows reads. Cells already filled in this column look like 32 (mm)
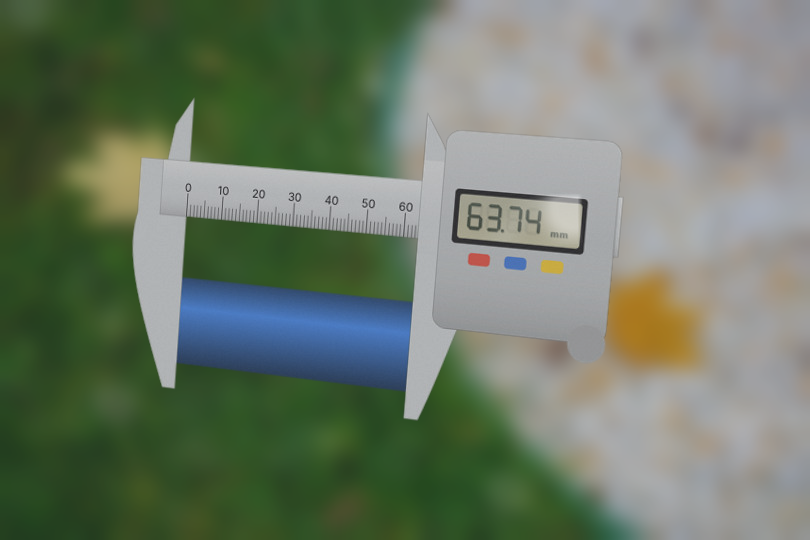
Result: 63.74 (mm)
